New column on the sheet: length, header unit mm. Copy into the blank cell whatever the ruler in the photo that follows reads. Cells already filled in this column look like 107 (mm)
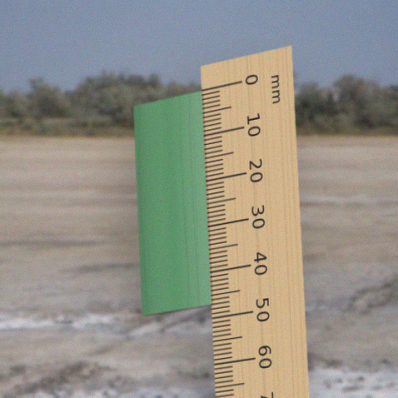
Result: 47 (mm)
